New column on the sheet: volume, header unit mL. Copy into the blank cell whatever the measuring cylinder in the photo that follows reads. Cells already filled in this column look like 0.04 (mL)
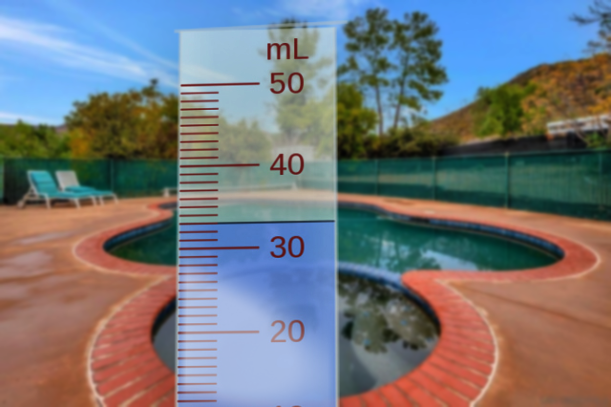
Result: 33 (mL)
